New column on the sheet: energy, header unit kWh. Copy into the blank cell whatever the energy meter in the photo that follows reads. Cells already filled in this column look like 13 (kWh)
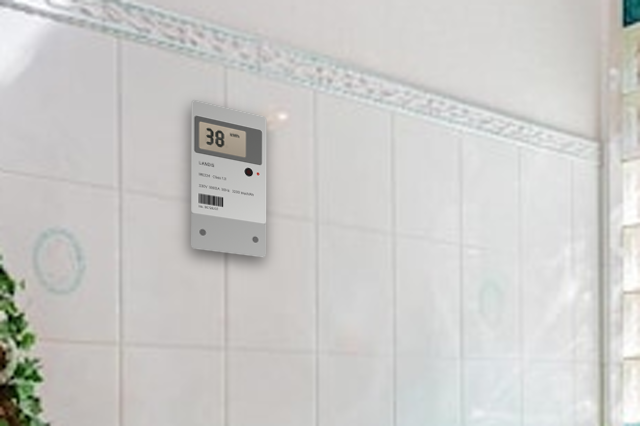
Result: 38 (kWh)
